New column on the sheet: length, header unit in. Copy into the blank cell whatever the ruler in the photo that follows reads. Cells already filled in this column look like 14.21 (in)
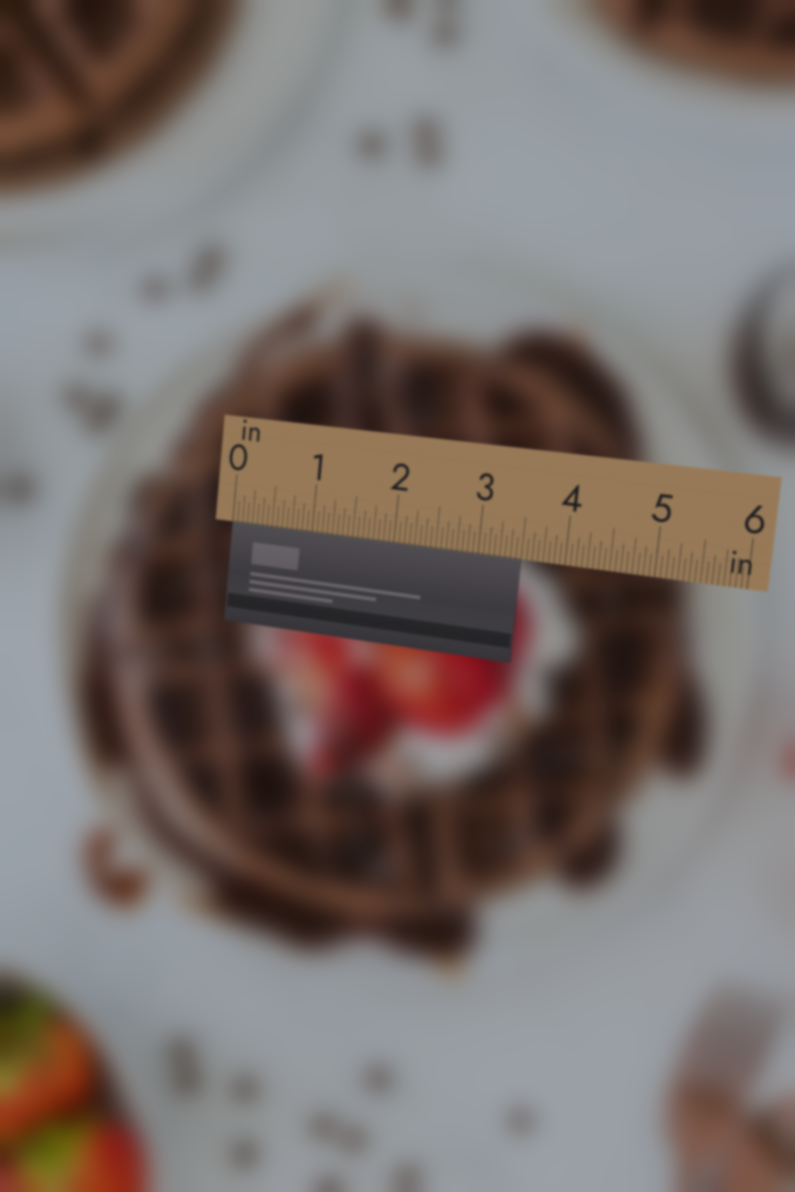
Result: 3.5 (in)
